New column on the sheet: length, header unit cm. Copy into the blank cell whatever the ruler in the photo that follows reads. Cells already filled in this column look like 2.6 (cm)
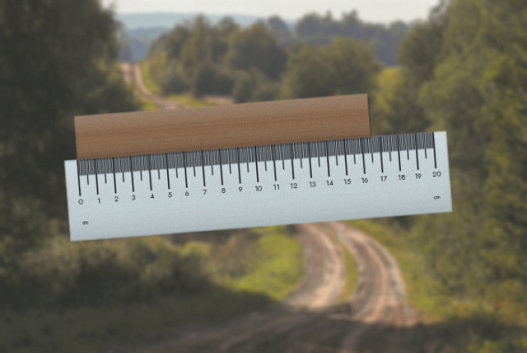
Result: 16.5 (cm)
